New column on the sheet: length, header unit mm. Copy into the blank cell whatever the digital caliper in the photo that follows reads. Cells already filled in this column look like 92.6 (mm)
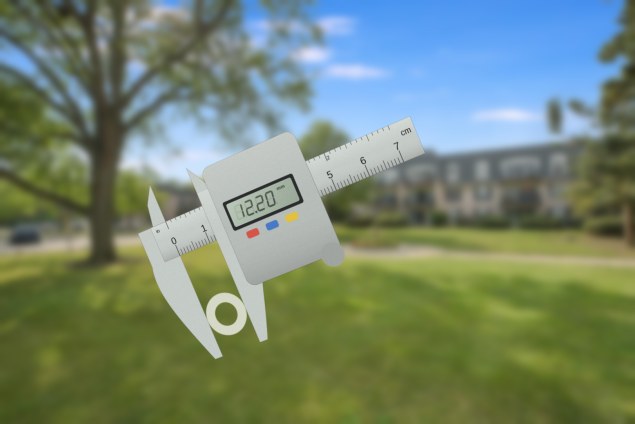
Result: 12.20 (mm)
